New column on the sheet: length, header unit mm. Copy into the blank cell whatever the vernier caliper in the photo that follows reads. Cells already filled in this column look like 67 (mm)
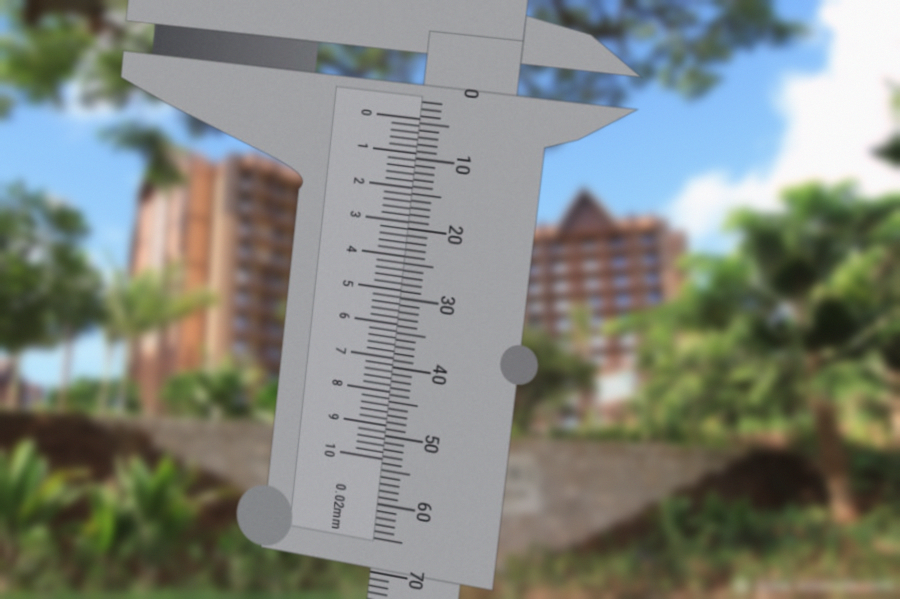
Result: 4.4 (mm)
